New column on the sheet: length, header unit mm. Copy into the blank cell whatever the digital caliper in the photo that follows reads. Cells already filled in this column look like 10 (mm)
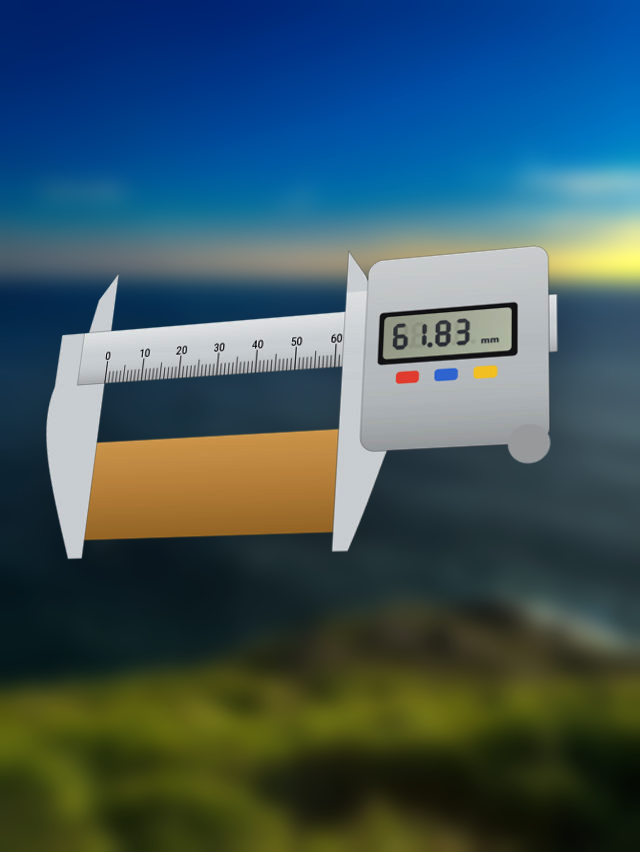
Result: 61.83 (mm)
